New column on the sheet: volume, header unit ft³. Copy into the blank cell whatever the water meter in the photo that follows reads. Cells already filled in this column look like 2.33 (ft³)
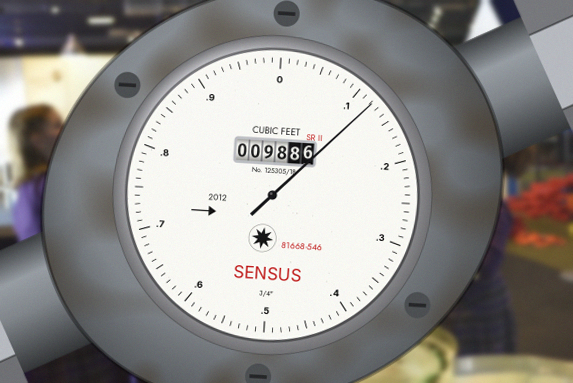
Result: 9886.12 (ft³)
